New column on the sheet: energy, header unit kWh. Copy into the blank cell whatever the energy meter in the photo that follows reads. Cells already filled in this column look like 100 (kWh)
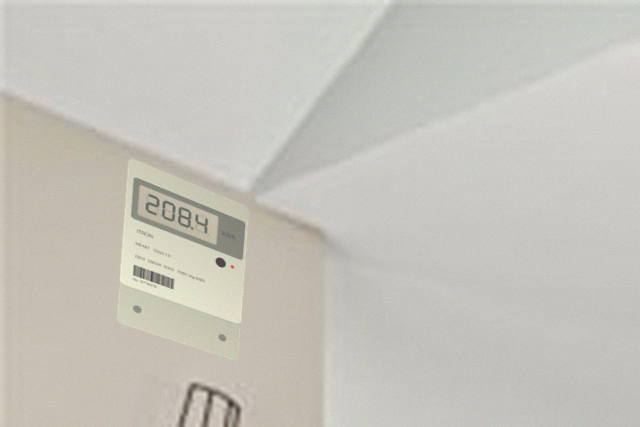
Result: 208.4 (kWh)
